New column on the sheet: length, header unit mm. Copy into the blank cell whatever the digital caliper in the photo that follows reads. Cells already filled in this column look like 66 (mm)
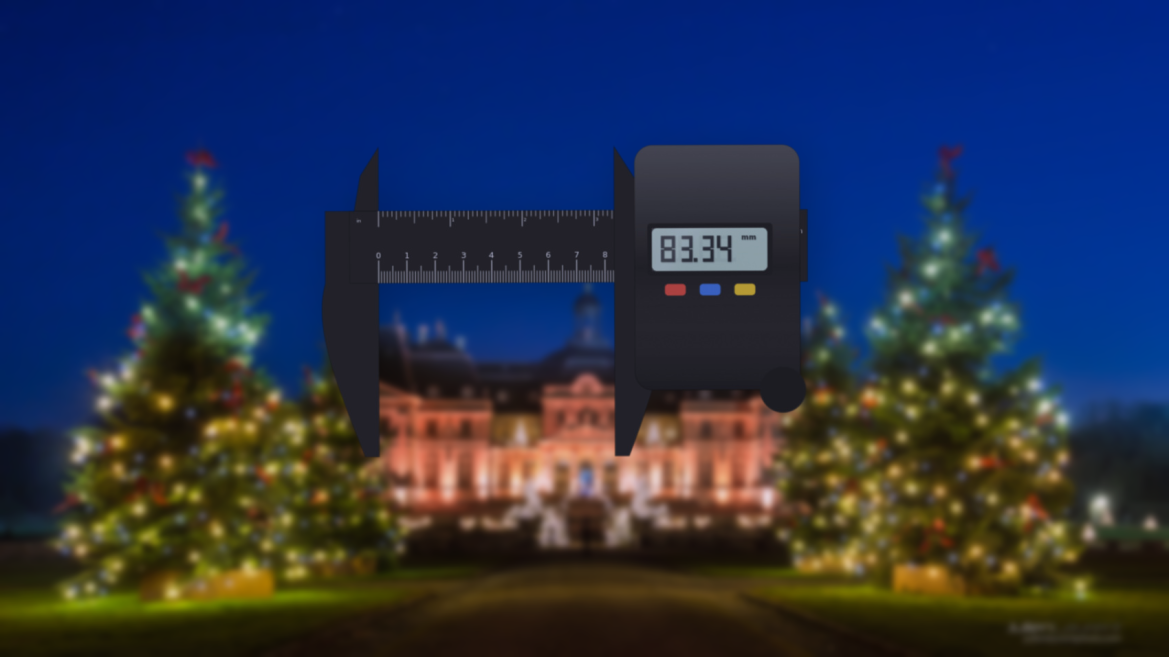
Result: 83.34 (mm)
